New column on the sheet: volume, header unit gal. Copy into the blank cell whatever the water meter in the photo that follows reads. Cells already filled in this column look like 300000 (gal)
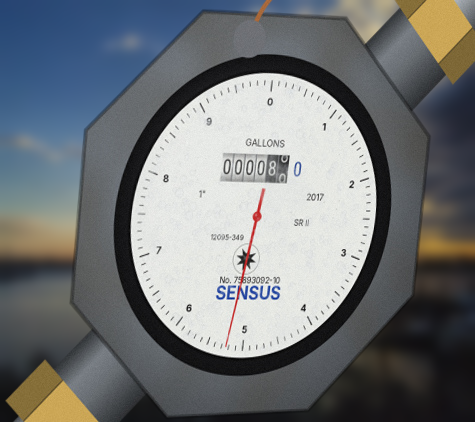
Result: 885.2 (gal)
